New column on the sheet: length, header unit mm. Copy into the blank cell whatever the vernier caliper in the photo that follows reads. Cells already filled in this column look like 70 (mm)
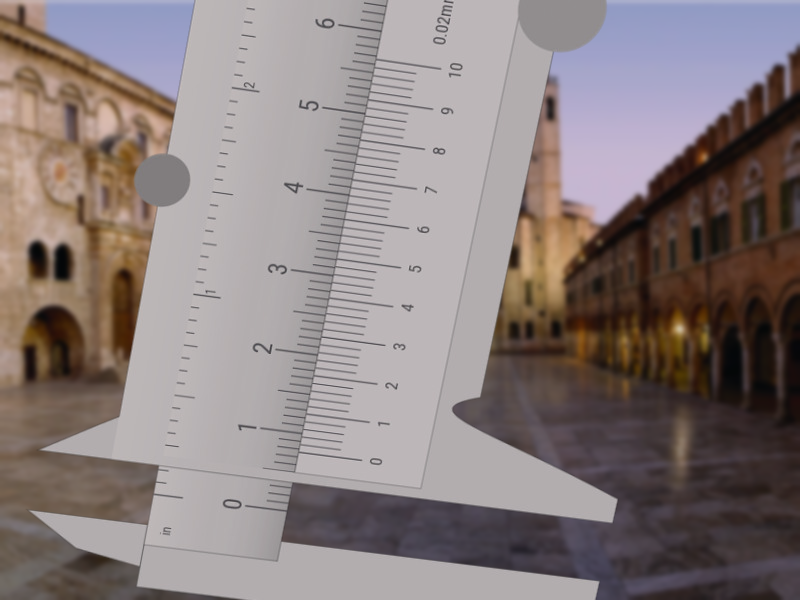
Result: 7.6 (mm)
